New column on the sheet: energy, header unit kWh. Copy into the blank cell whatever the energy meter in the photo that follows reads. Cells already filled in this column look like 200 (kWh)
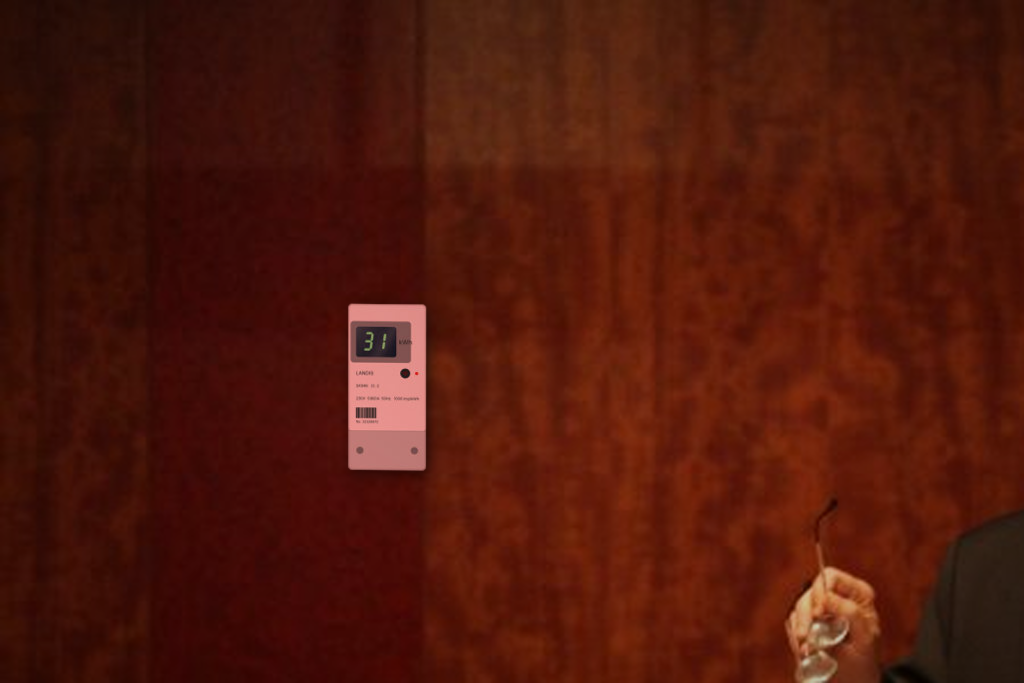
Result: 31 (kWh)
